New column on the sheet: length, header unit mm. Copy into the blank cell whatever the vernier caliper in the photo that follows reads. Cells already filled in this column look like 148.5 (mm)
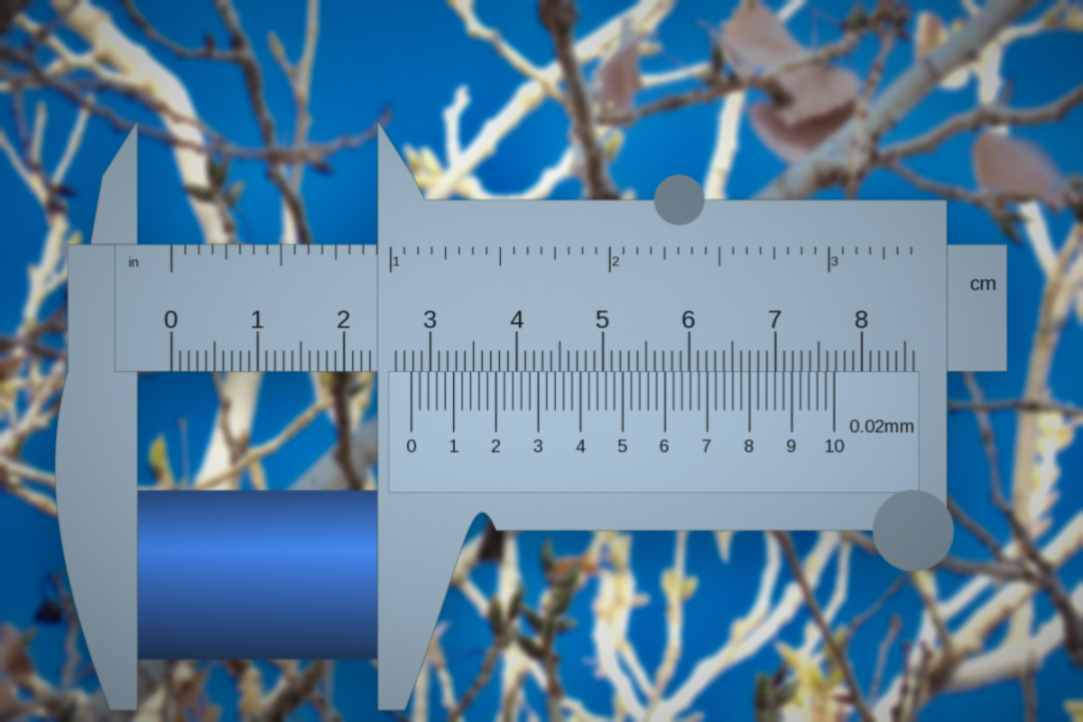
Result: 27.8 (mm)
